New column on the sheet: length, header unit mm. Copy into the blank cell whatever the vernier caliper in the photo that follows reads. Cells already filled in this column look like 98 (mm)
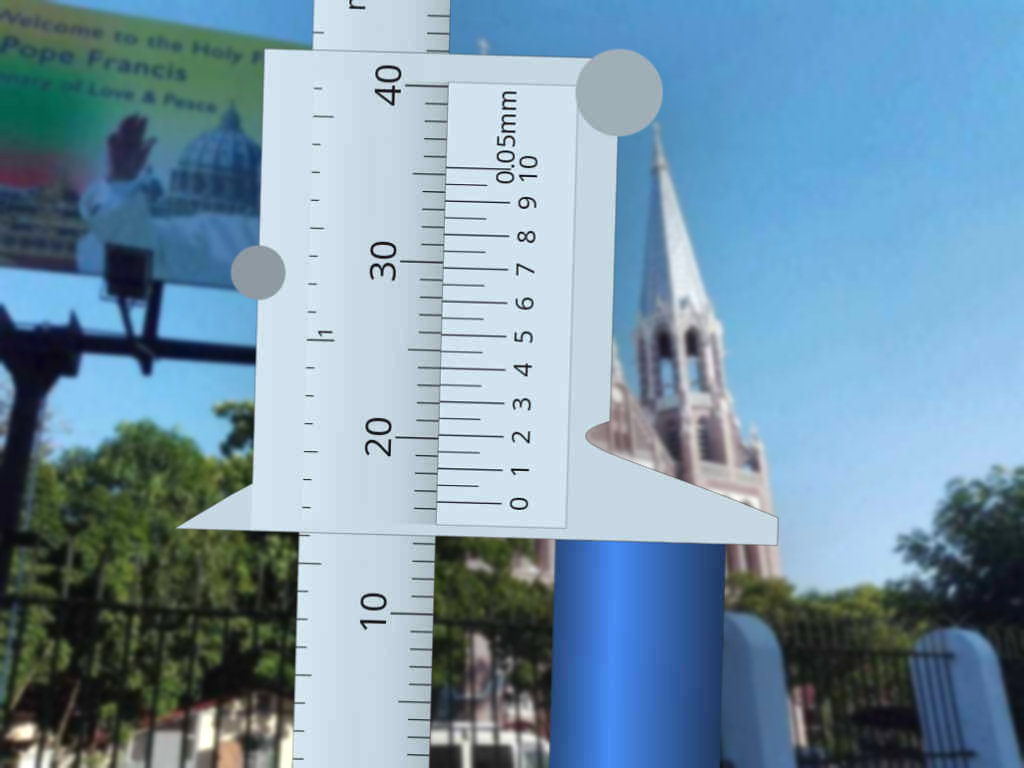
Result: 16.4 (mm)
